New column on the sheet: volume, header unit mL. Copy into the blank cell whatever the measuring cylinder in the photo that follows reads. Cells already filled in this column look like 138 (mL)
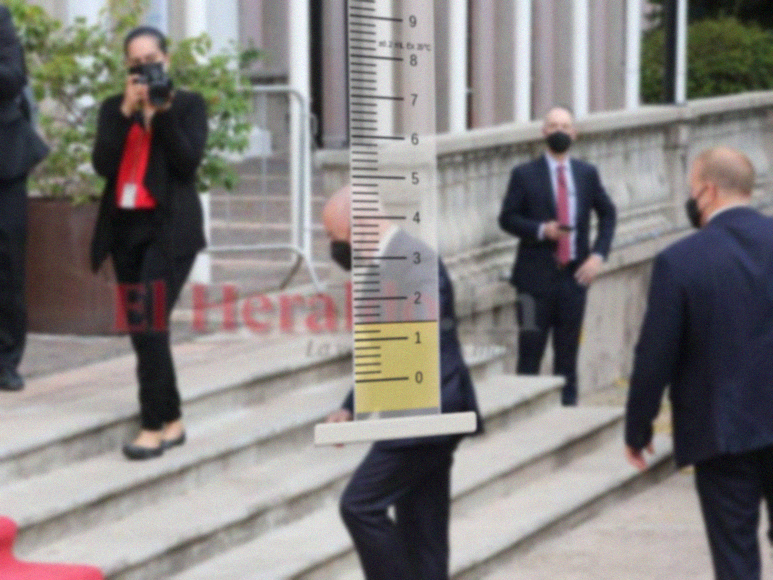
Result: 1.4 (mL)
